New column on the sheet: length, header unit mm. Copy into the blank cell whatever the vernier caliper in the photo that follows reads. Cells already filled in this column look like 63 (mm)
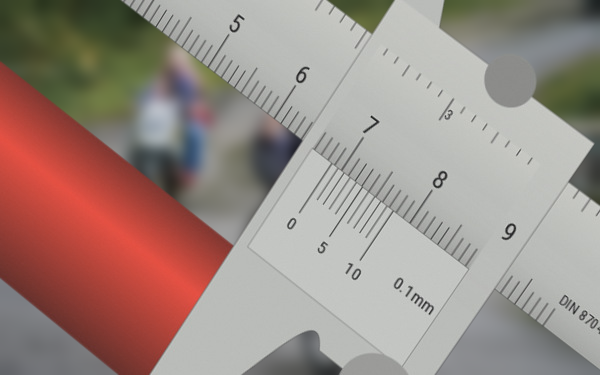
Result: 68.6 (mm)
